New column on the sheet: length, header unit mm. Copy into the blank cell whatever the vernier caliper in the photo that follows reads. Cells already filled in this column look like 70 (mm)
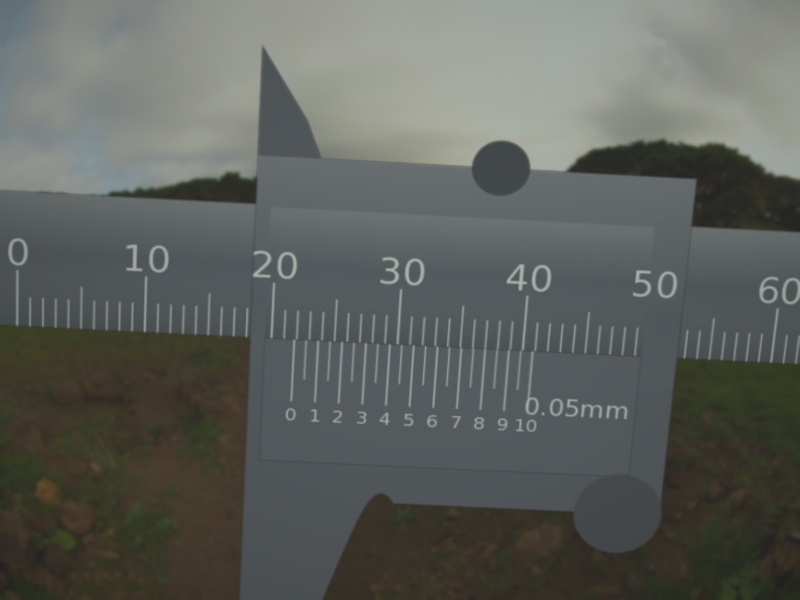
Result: 21.8 (mm)
